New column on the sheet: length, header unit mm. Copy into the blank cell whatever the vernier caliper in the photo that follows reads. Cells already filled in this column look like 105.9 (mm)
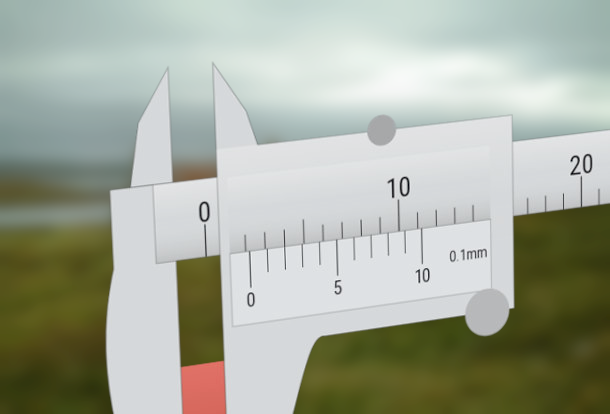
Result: 2.2 (mm)
